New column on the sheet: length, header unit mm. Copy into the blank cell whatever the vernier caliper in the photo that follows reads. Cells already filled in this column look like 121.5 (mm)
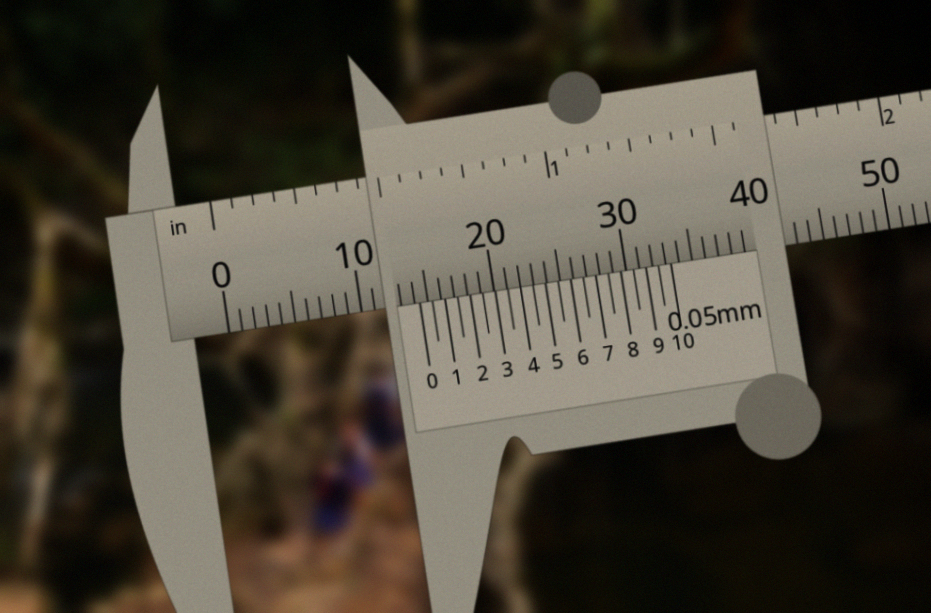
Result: 14.4 (mm)
